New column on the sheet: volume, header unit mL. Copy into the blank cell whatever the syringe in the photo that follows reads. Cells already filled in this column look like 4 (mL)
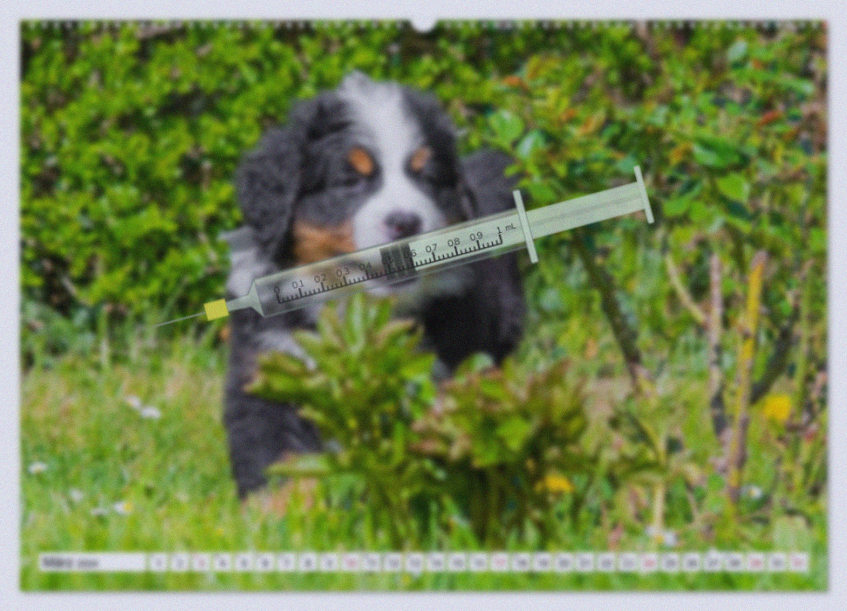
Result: 0.48 (mL)
